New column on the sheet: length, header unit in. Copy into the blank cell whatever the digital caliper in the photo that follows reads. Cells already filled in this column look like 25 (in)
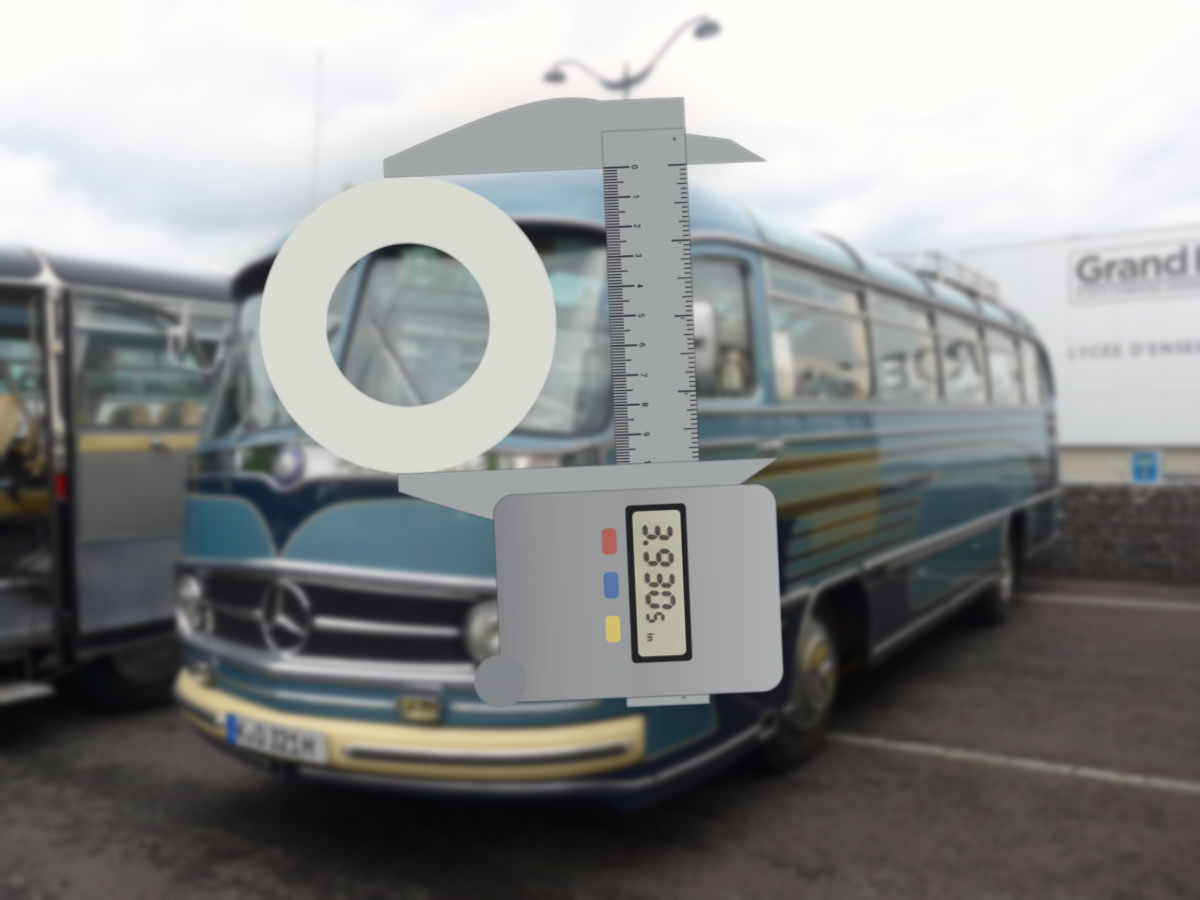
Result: 3.9305 (in)
